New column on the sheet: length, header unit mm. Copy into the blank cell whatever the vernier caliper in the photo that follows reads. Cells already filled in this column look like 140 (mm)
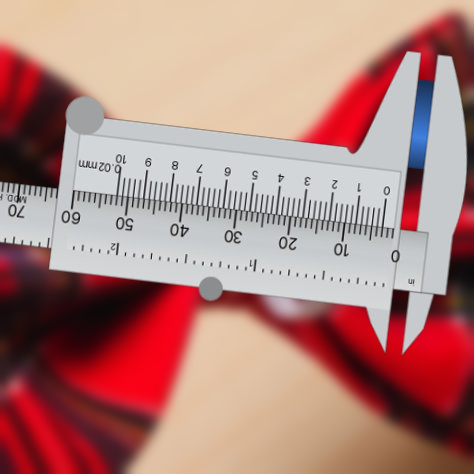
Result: 3.0 (mm)
